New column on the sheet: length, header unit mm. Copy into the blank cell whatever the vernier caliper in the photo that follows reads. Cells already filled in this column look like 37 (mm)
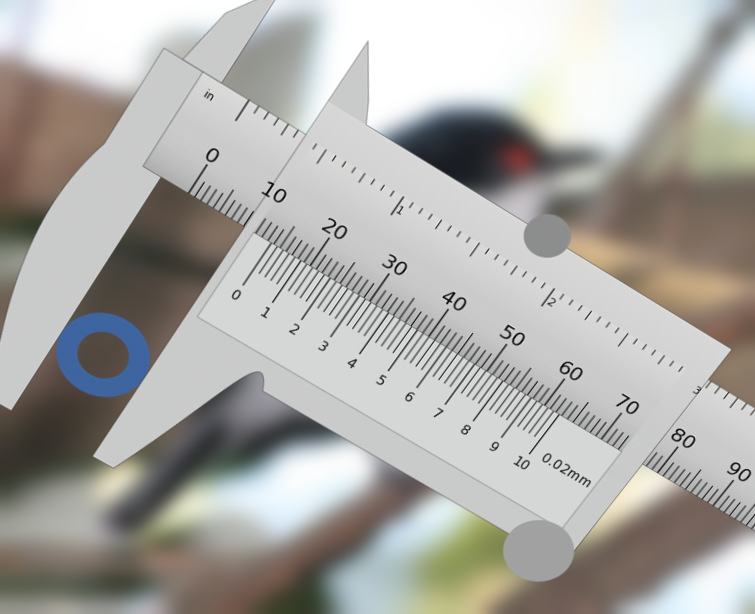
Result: 13.6 (mm)
